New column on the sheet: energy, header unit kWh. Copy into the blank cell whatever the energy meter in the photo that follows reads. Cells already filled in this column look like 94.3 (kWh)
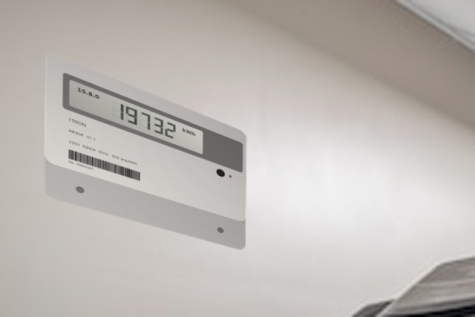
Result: 19732 (kWh)
